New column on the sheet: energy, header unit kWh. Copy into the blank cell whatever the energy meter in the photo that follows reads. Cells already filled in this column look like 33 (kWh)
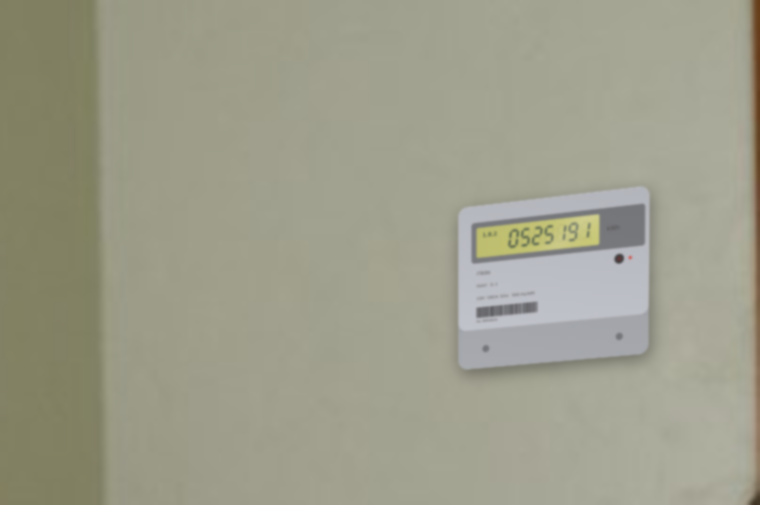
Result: 525191 (kWh)
